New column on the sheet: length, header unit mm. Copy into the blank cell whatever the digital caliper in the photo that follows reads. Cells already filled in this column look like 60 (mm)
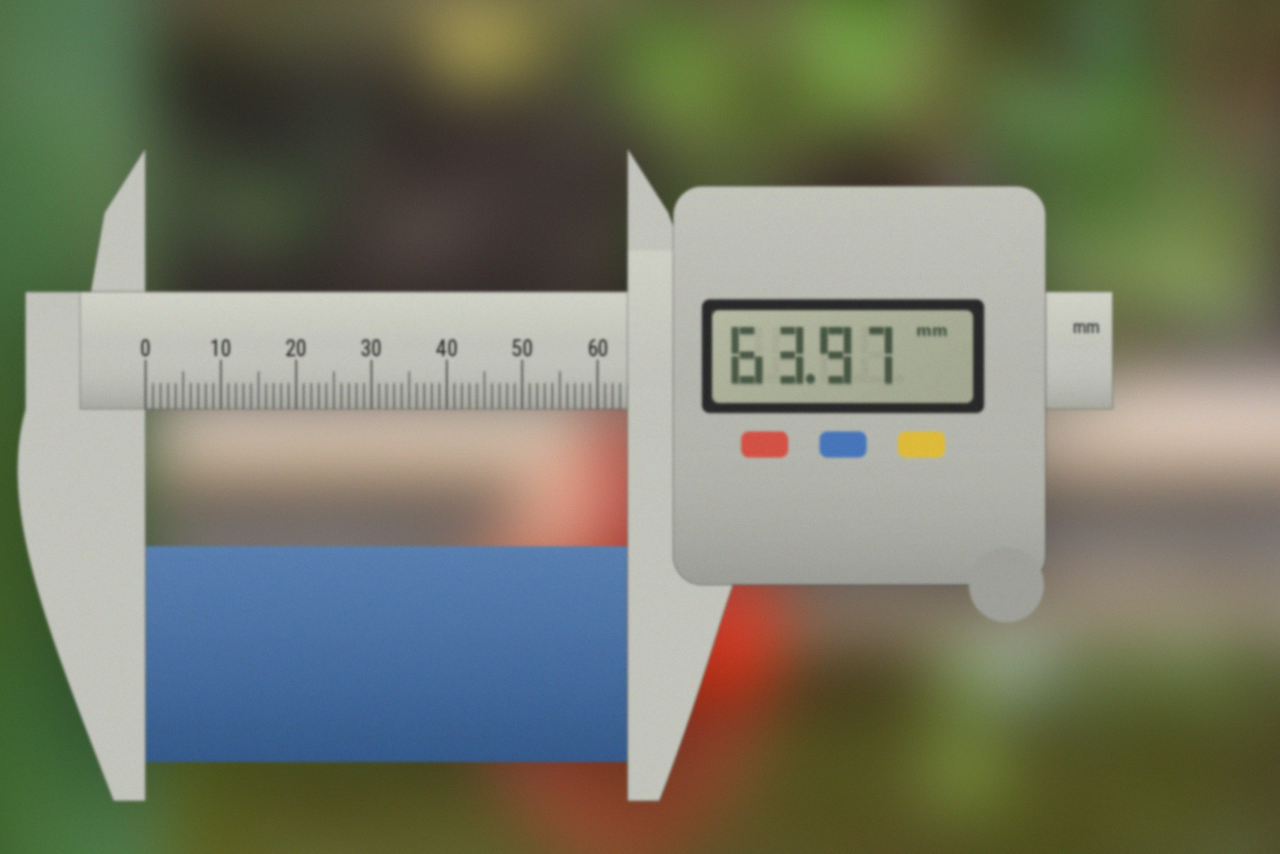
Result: 63.97 (mm)
